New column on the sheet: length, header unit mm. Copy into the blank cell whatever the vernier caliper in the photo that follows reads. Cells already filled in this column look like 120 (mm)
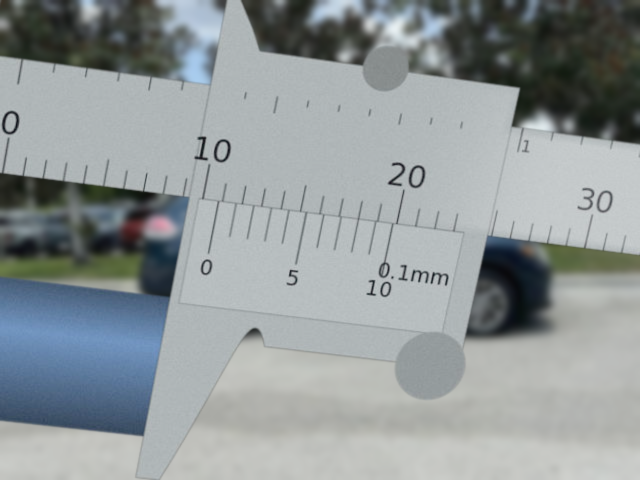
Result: 10.8 (mm)
